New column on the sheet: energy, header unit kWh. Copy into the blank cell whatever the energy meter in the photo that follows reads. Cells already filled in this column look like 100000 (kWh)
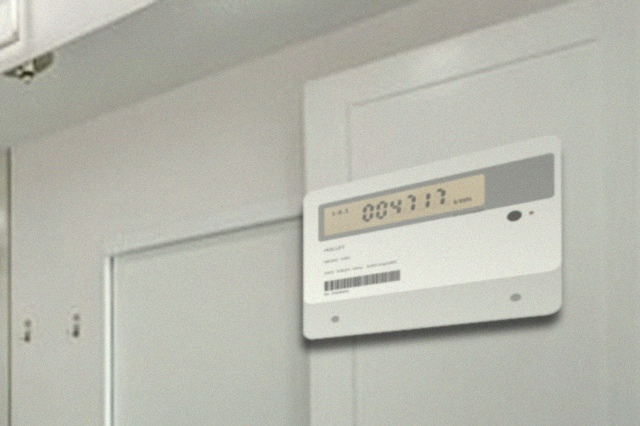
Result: 4717 (kWh)
